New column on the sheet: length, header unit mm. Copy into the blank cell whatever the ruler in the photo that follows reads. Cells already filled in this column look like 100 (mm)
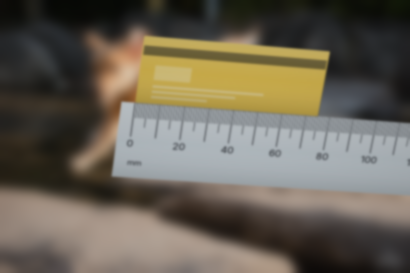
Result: 75 (mm)
